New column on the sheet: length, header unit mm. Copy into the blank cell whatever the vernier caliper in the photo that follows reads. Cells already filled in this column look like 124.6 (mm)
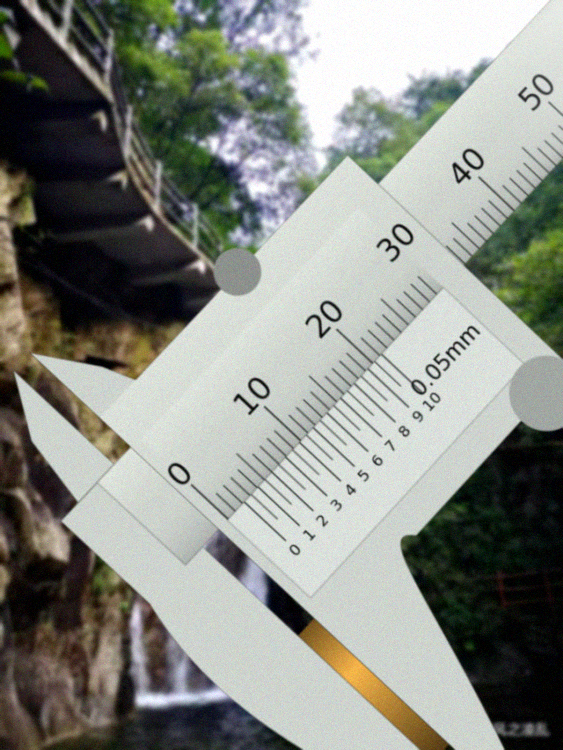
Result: 2.2 (mm)
